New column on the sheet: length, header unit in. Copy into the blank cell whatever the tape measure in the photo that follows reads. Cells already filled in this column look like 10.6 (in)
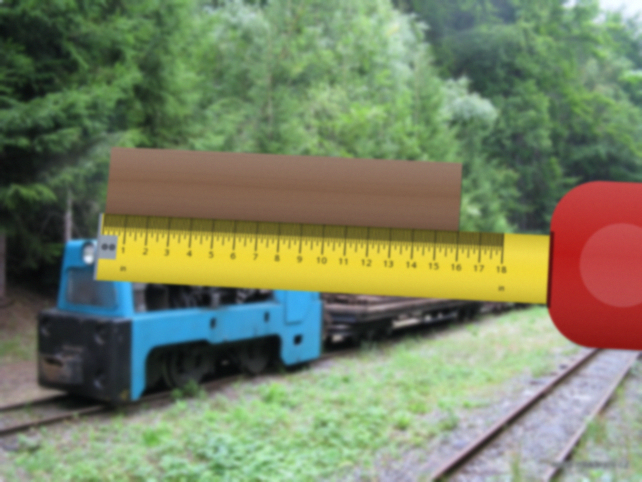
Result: 16 (in)
